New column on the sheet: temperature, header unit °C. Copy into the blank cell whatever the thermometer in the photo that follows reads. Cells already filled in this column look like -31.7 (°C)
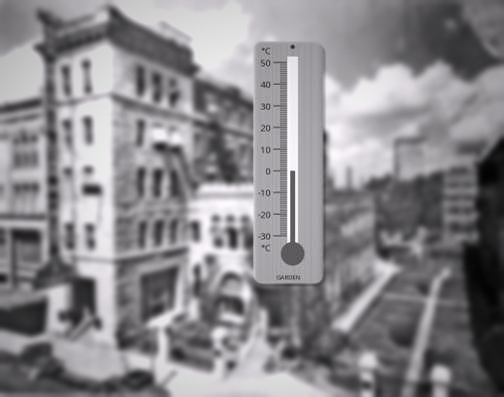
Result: 0 (°C)
